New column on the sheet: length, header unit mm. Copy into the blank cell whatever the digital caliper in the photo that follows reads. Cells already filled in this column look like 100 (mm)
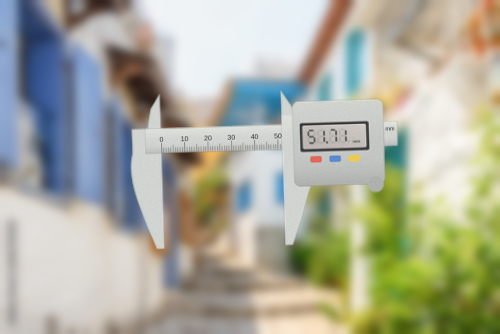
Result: 51.71 (mm)
